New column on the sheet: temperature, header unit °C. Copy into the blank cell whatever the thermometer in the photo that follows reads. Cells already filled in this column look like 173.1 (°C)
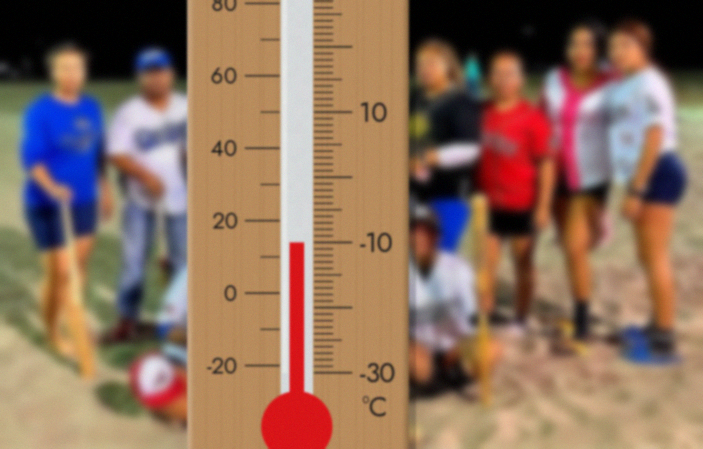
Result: -10 (°C)
